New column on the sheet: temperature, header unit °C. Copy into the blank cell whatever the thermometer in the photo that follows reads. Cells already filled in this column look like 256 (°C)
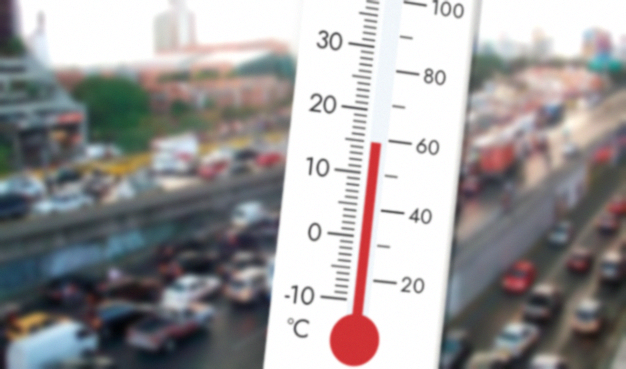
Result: 15 (°C)
